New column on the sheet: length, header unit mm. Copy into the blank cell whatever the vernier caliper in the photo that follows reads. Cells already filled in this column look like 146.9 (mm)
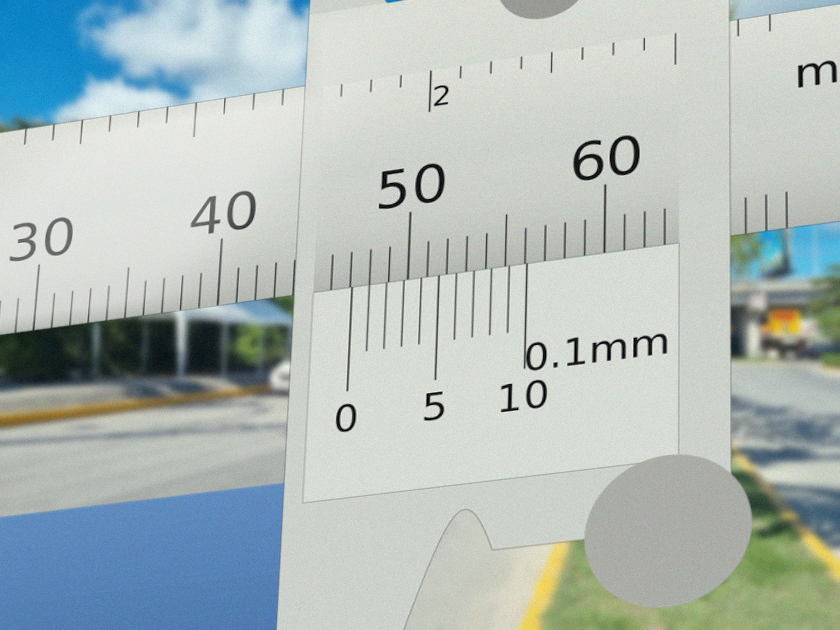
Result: 47.1 (mm)
